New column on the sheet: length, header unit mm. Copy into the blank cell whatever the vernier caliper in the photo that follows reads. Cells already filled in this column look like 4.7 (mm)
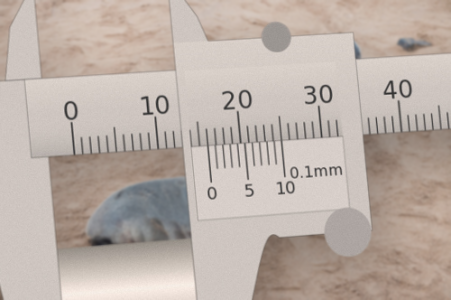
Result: 16.0 (mm)
